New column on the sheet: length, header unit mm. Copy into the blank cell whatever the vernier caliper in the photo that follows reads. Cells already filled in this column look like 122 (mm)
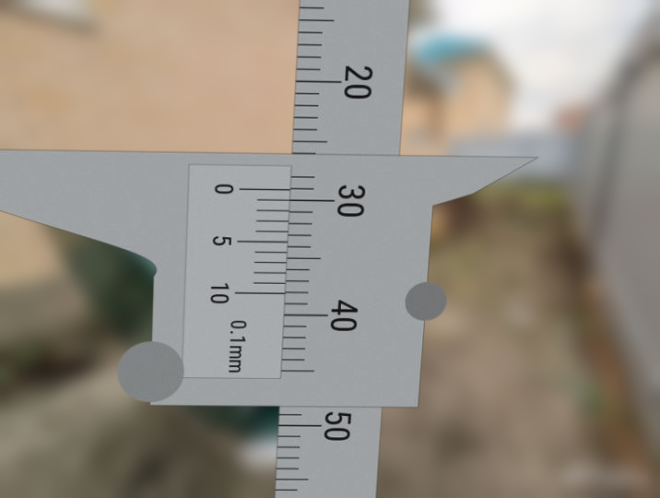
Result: 29.1 (mm)
